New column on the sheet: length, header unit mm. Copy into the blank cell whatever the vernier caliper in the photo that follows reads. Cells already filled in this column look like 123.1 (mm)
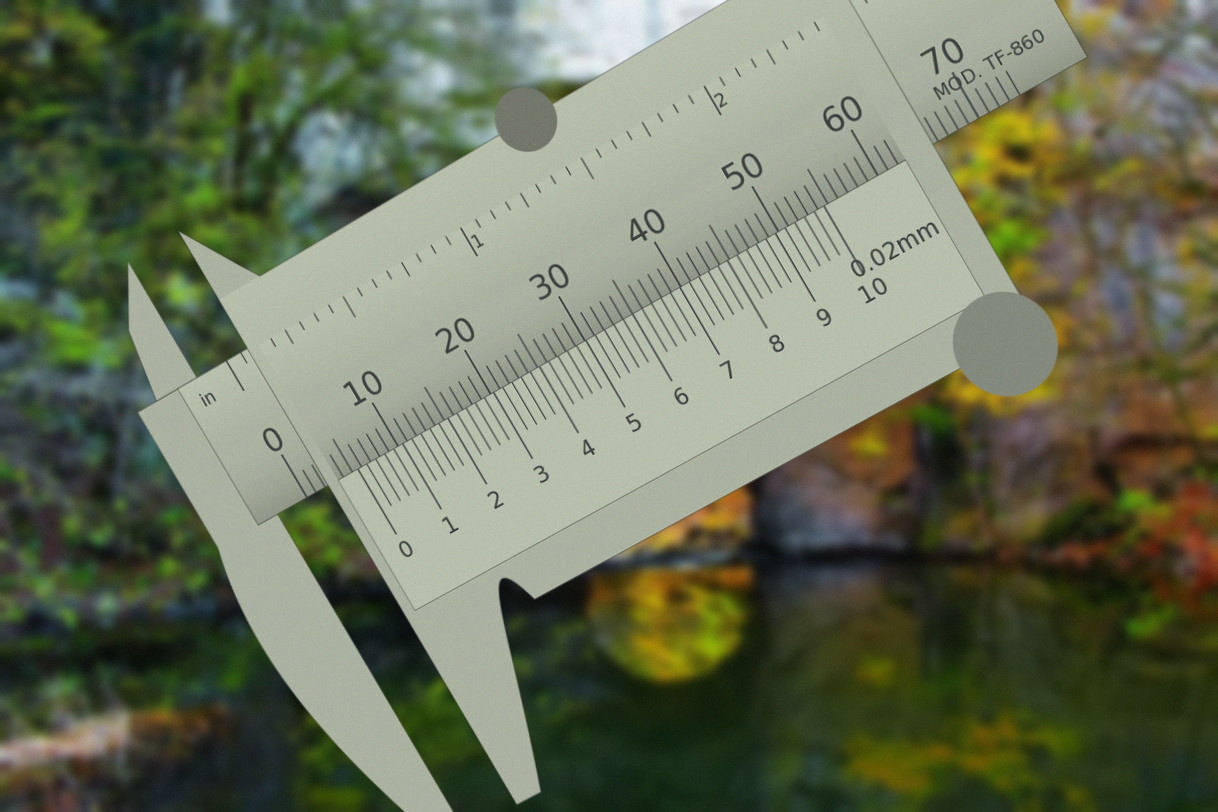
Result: 5.6 (mm)
